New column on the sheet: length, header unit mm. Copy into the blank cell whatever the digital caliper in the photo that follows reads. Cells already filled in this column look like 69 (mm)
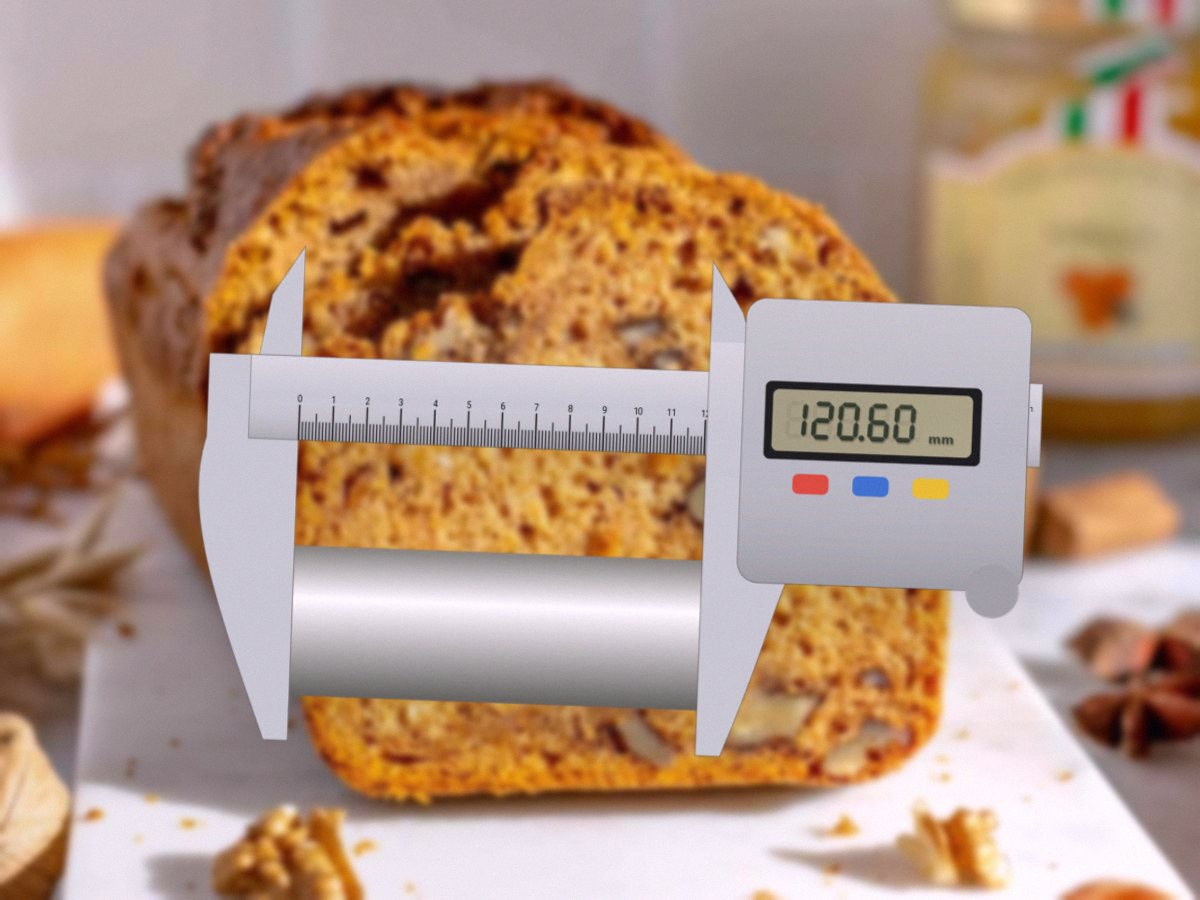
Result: 120.60 (mm)
